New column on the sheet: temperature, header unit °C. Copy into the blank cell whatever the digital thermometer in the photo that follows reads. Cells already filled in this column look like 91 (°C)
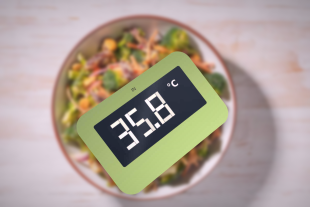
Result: 35.8 (°C)
